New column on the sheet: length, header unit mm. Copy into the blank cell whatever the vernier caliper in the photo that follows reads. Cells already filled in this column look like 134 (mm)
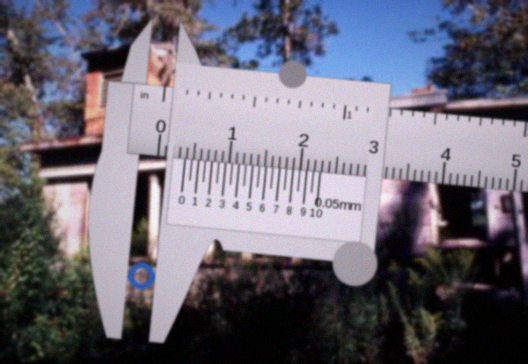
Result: 3.8 (mm)
